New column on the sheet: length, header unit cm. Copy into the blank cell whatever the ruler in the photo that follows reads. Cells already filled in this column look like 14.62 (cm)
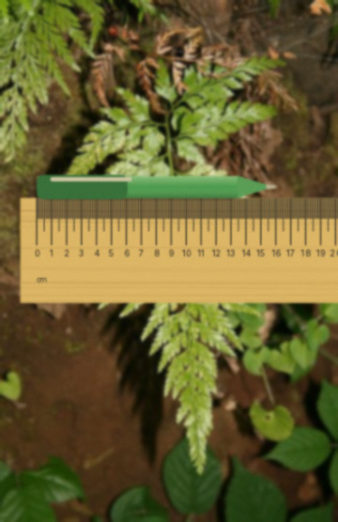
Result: 16 (cm)
